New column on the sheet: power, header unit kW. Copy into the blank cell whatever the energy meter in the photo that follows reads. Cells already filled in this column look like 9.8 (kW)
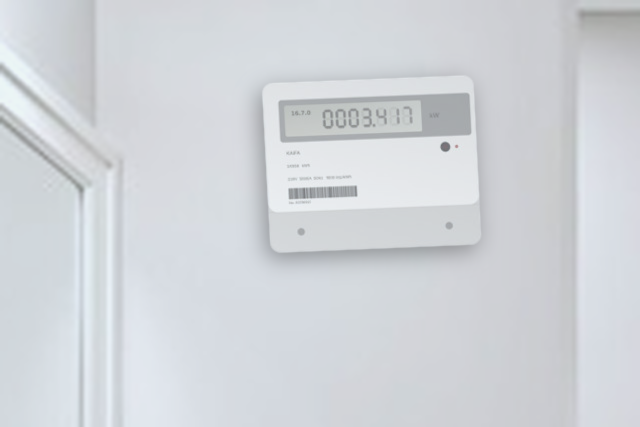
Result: 3.417 (kW)
